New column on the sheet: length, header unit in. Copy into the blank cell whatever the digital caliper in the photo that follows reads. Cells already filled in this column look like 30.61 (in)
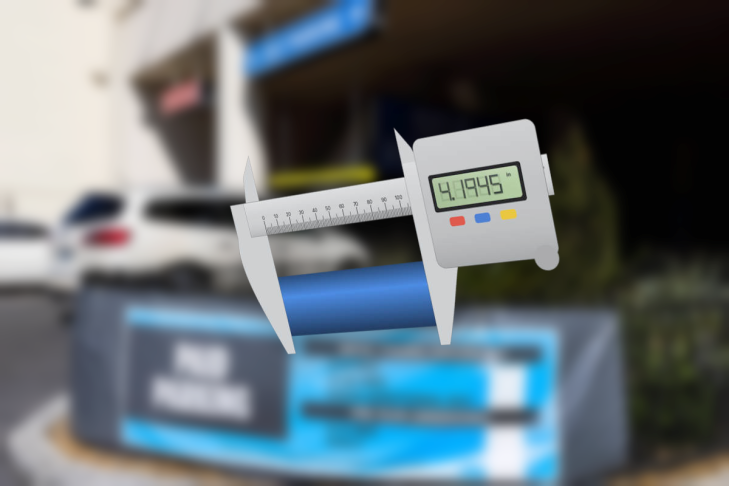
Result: 4.1945 (in)
